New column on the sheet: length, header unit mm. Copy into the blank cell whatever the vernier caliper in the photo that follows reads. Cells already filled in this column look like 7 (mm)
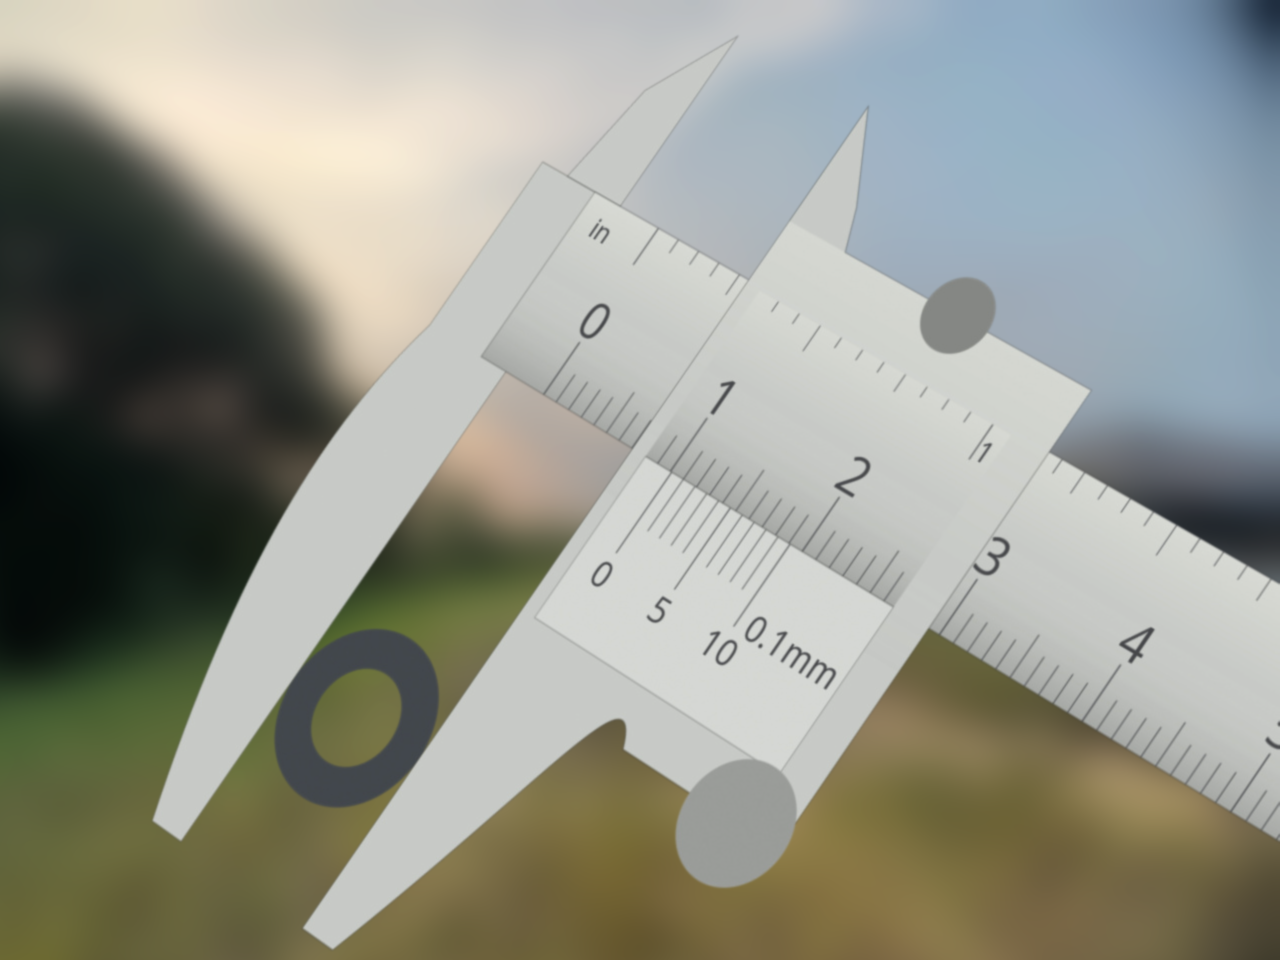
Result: 10.1 (mm)
